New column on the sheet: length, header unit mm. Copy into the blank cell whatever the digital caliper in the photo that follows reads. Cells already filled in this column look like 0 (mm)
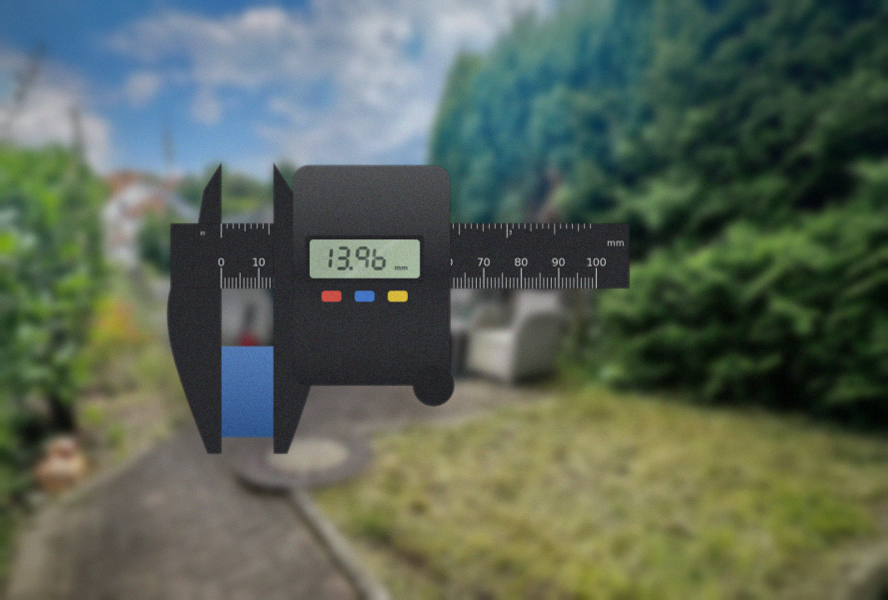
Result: 13.96 (mm)
